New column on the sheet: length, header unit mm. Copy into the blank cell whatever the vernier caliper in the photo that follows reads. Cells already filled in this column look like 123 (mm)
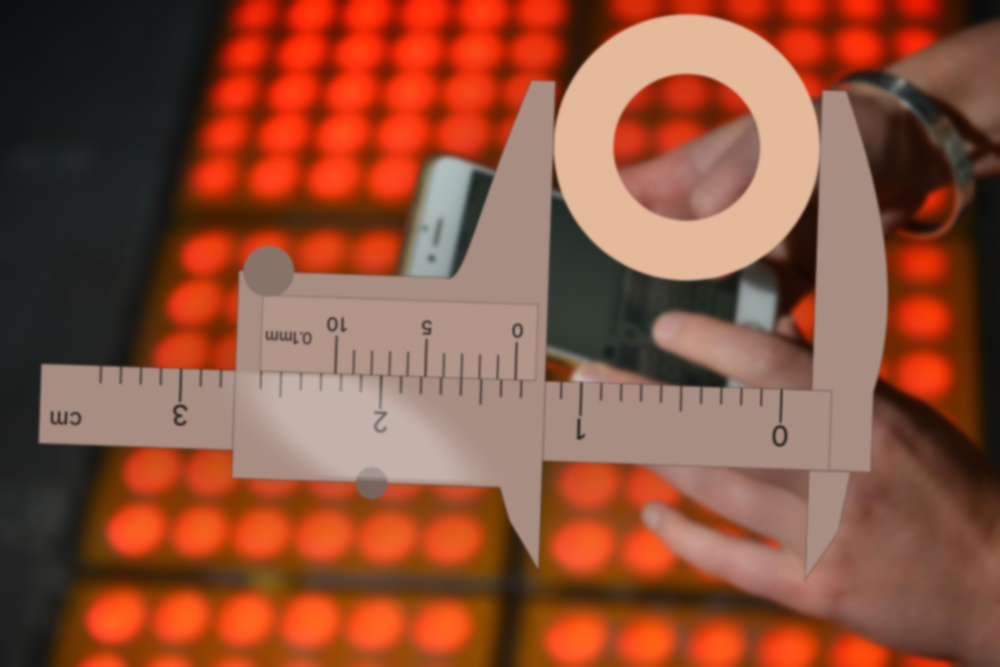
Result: 13.3 (mm)
